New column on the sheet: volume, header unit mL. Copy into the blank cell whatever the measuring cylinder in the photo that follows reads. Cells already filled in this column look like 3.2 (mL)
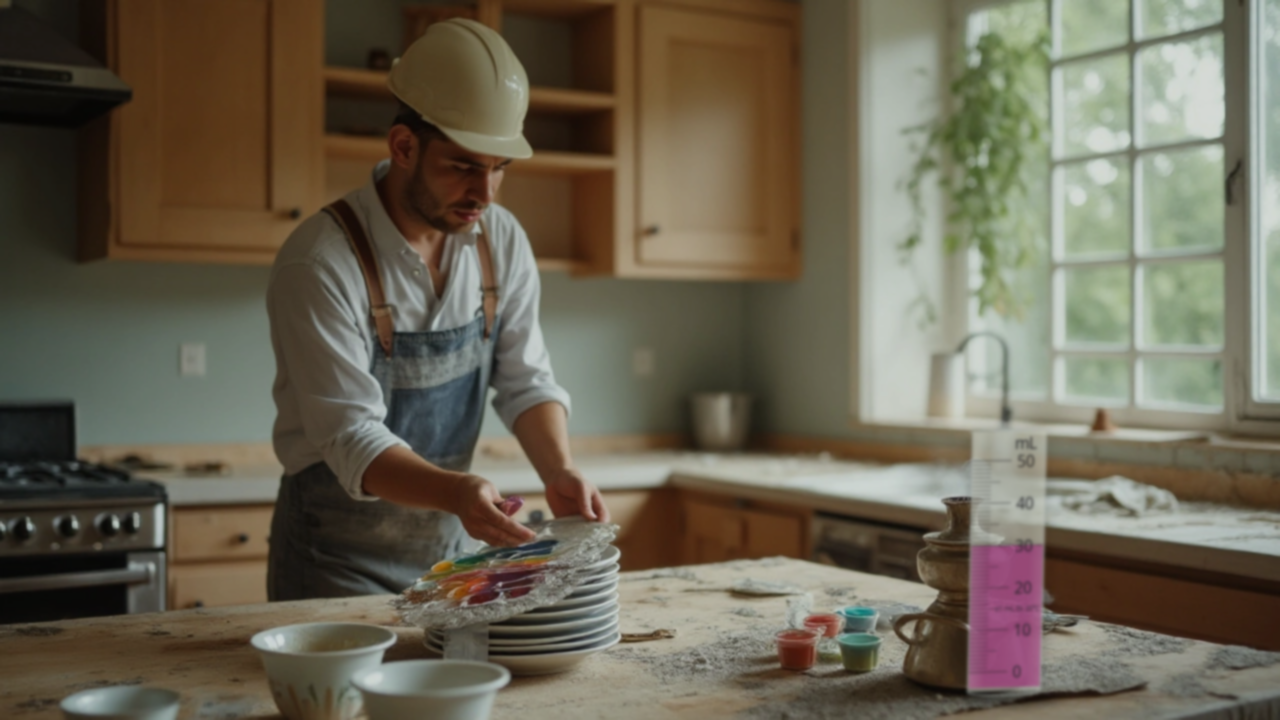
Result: 30 (mL)
